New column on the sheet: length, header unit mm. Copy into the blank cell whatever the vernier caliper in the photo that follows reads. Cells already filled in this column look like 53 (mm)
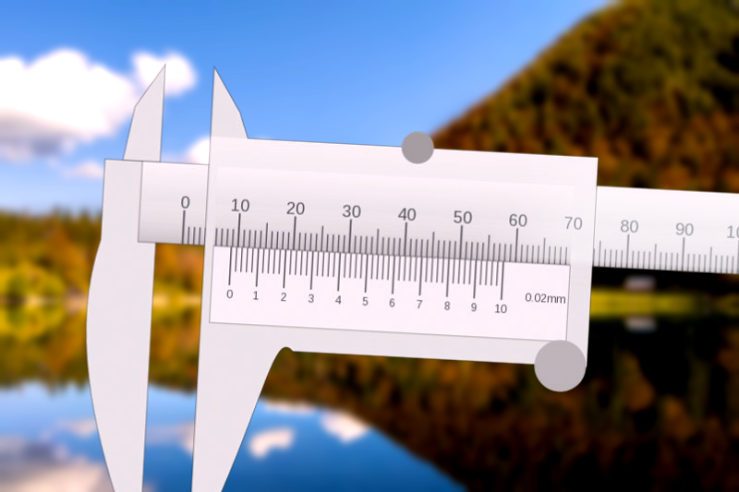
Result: 8.8 (mm)
